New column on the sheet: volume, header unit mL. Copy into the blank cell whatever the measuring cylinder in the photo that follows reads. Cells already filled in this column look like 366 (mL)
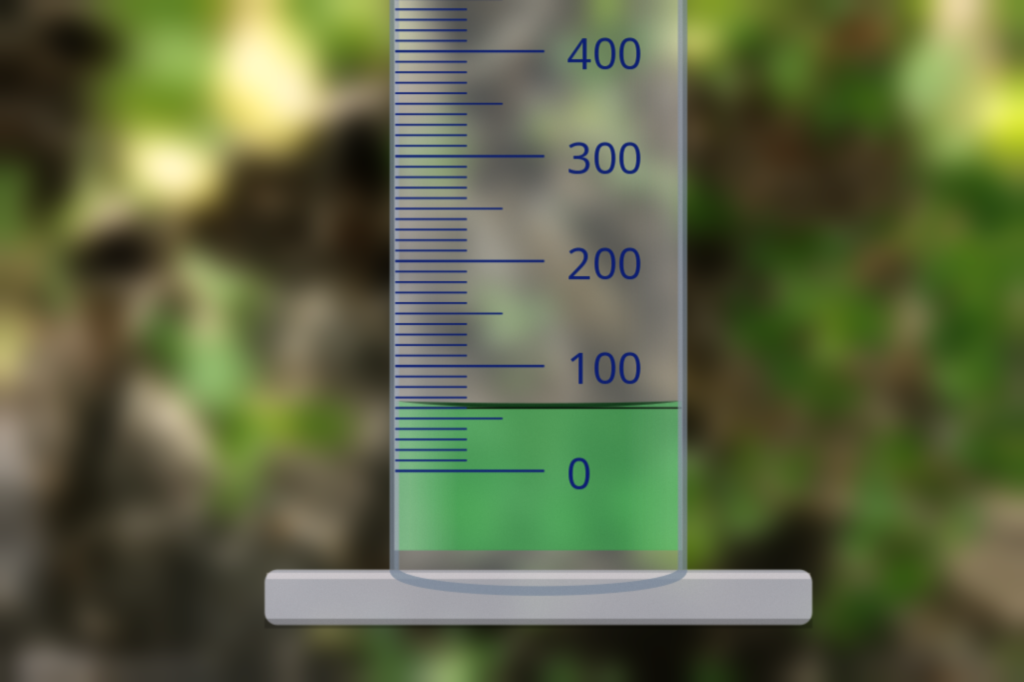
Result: 60 (mL)
